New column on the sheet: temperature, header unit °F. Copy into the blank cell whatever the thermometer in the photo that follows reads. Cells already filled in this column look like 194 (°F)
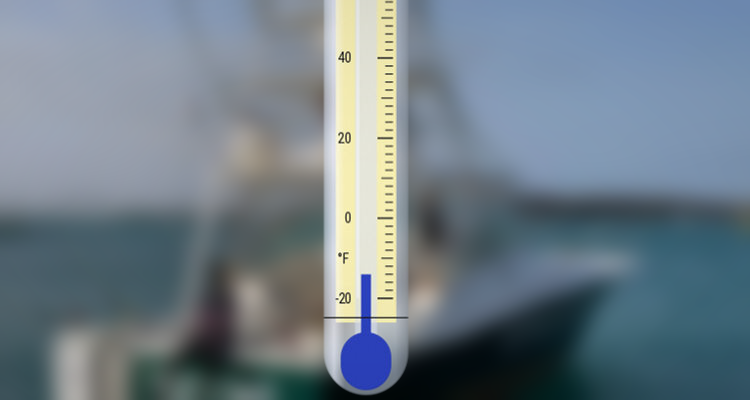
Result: -14 (°F)
